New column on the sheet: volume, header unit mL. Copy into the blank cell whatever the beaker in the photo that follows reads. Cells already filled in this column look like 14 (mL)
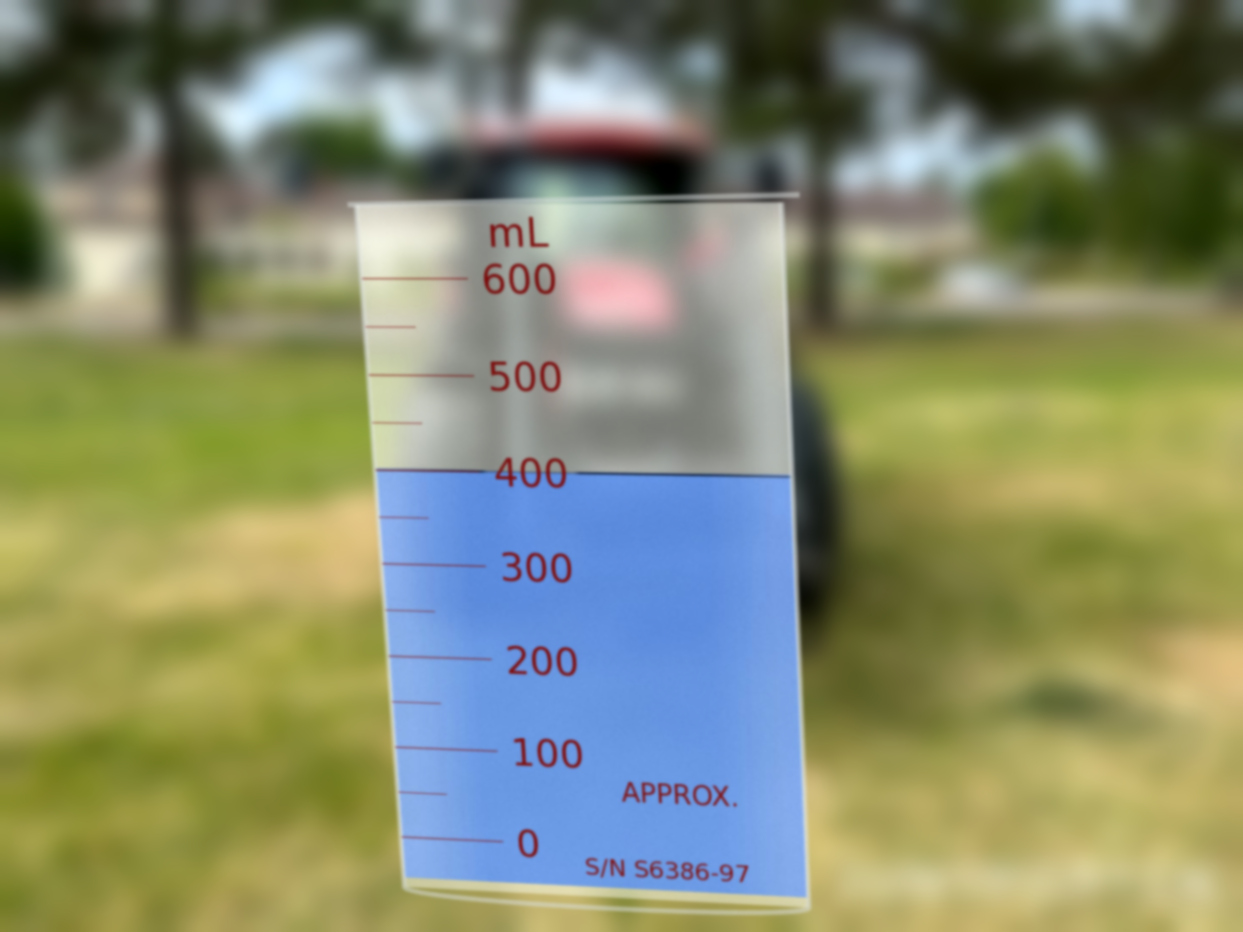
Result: 400 (mL)
